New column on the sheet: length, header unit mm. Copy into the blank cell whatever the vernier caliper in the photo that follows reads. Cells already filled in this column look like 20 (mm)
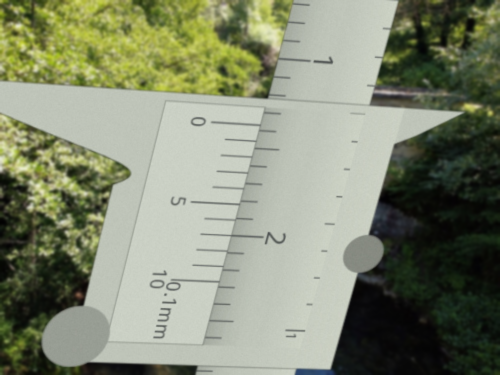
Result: 13.7 (mm)
